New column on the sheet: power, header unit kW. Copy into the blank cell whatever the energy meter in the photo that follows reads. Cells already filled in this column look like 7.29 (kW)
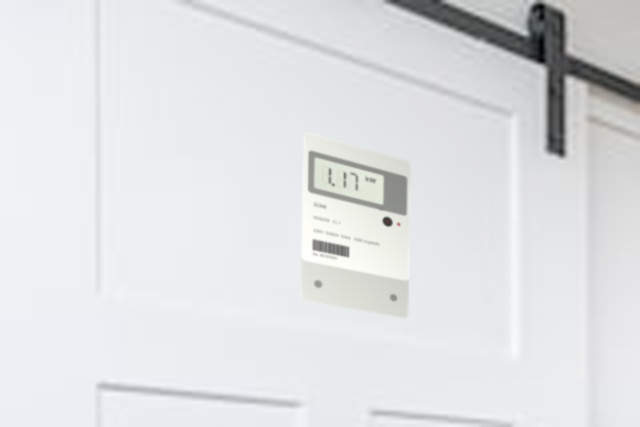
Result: 1.17 (kW)
